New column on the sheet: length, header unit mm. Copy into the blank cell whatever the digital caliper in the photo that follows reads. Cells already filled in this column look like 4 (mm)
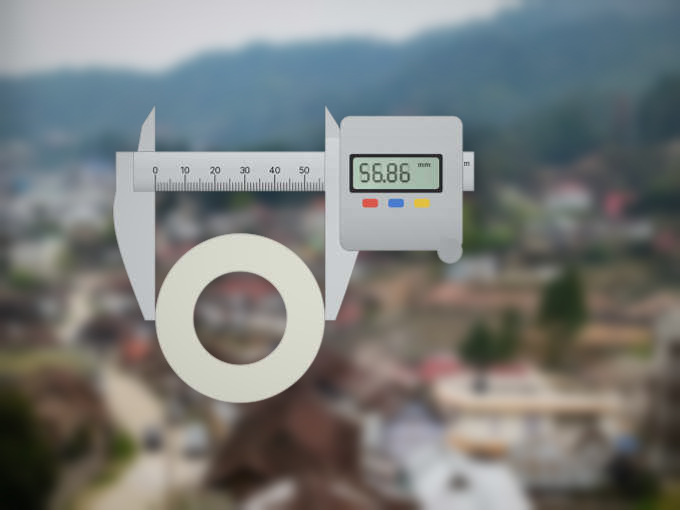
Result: 56.86 (mm)
